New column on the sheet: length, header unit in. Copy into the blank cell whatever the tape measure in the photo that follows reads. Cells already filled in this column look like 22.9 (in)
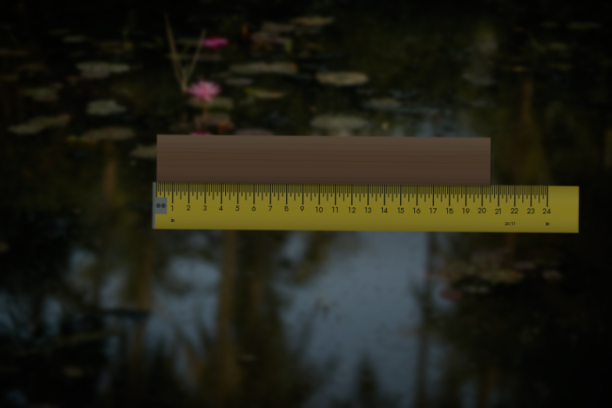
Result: 20.5 (in)
